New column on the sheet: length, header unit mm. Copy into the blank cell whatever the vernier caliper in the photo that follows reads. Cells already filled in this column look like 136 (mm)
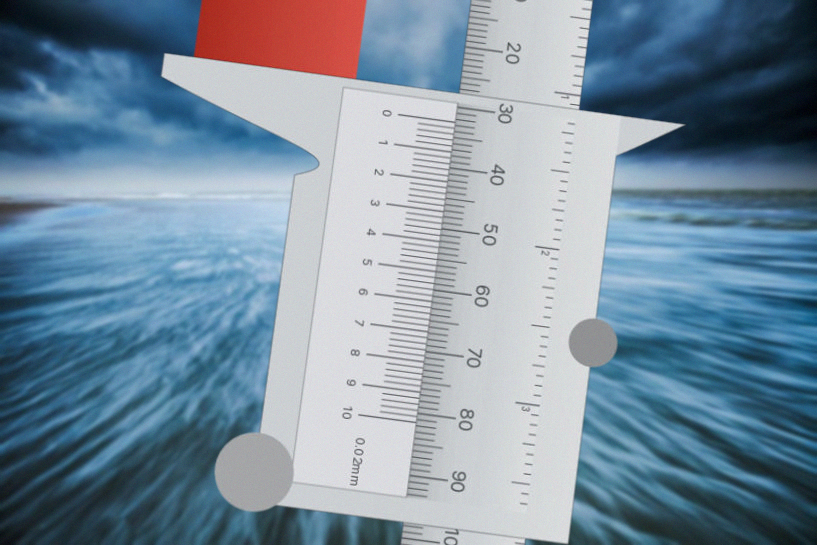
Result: 32.5 (mm)
